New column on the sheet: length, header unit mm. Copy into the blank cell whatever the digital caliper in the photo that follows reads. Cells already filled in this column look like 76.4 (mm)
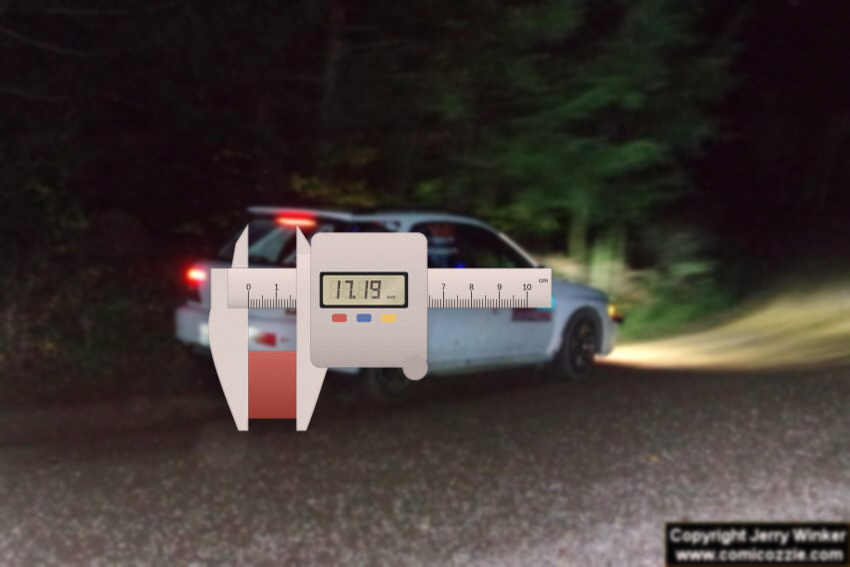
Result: 17.19 (mm)
